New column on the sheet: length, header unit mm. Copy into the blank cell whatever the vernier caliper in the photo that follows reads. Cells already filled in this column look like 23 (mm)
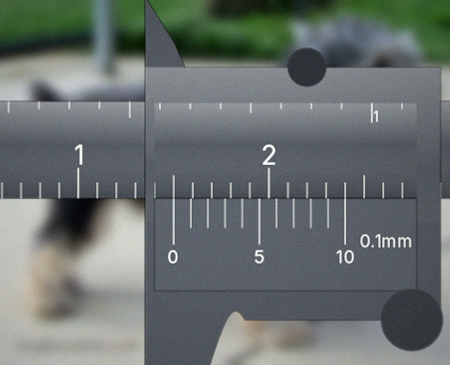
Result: 15.0 (mm)
